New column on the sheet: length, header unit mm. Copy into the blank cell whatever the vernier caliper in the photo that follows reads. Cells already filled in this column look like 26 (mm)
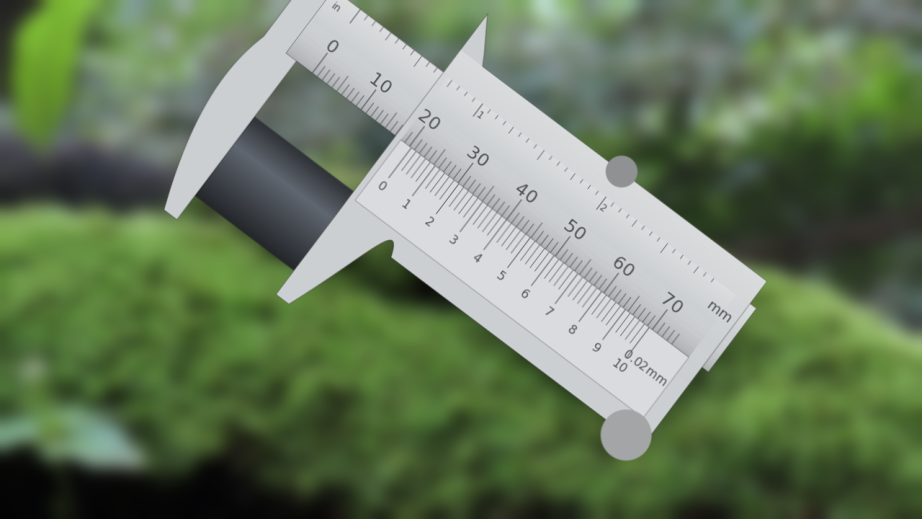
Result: 20.4 (mm)
